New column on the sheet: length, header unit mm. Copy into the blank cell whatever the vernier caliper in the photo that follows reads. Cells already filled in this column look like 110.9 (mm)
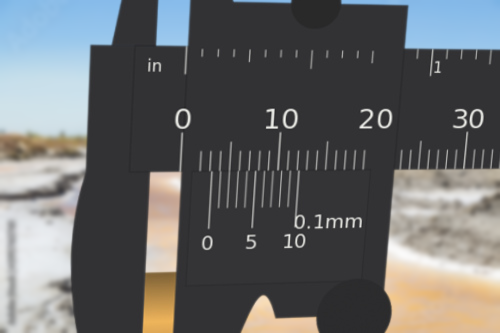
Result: 3.2 (mm)
